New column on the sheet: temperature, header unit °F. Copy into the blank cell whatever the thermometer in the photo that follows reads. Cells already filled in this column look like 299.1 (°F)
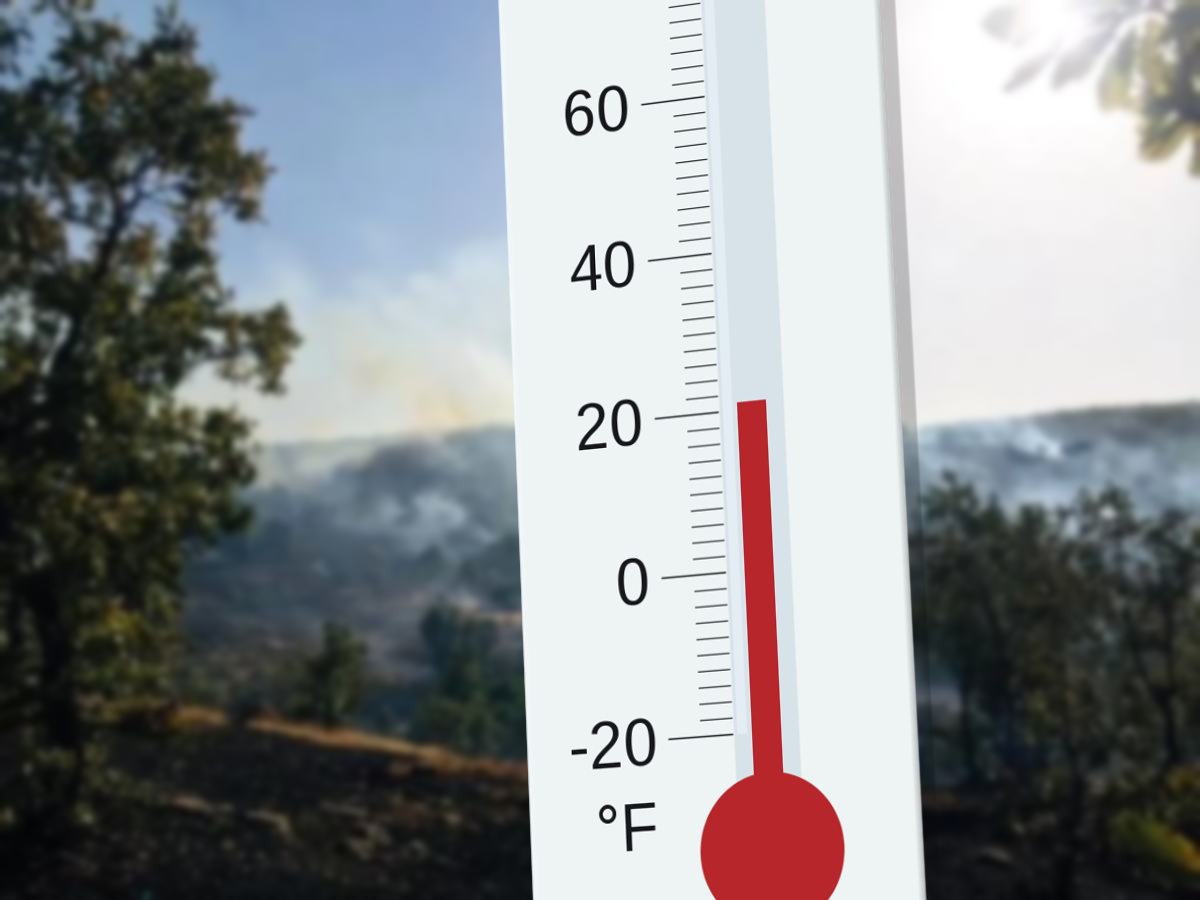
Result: 21 (°F)
